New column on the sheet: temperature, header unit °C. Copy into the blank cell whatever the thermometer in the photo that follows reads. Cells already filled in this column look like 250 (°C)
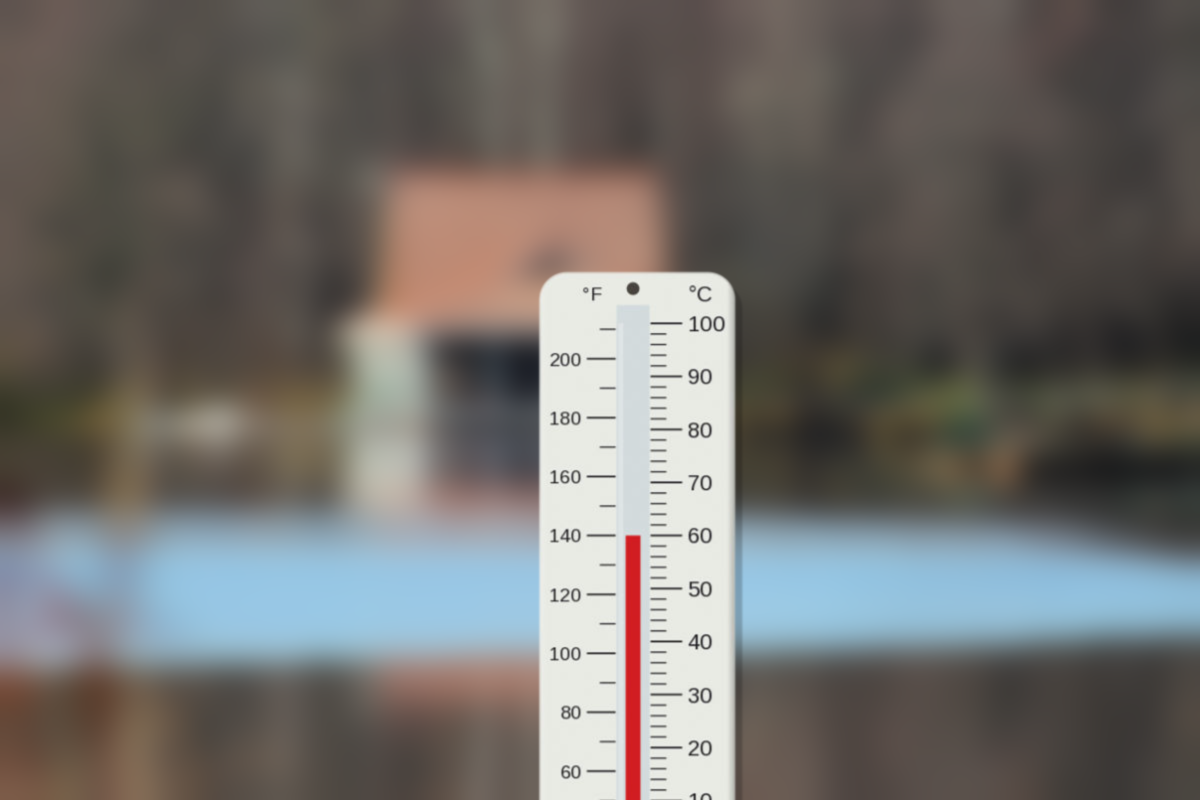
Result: 60 (°C)
